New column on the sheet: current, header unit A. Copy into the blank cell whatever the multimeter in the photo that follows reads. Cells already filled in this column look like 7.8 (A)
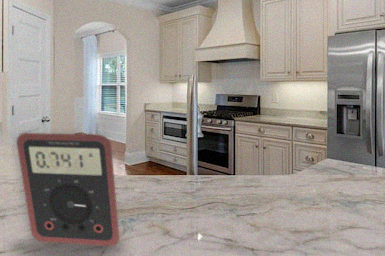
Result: 0.741 (A)
